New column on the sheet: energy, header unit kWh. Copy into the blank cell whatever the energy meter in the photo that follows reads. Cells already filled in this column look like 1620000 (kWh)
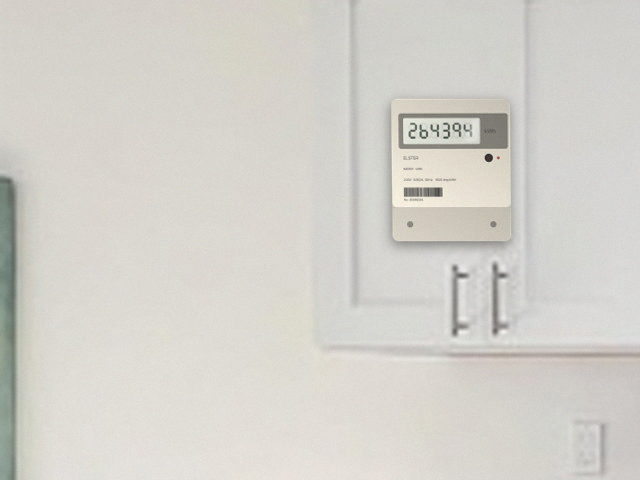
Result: 264394 (kWh)
